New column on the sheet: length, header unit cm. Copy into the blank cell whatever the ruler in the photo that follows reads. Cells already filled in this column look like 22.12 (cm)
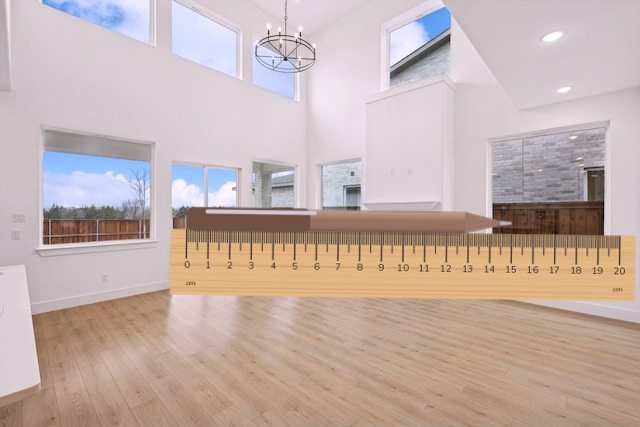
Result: 15 (cm)
